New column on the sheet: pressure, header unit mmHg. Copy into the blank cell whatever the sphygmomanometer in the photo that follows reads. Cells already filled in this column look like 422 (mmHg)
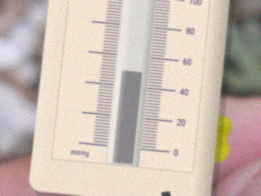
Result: 50 (mmHg)
